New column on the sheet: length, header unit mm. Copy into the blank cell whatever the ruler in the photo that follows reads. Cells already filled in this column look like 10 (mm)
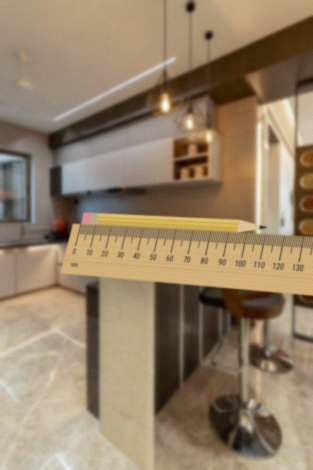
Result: 110 (mm)
